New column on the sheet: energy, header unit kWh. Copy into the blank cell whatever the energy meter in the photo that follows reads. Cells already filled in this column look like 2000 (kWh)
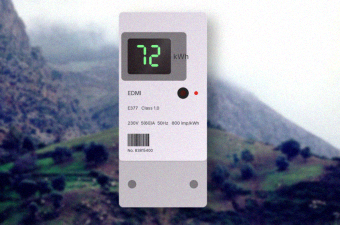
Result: 72 (kWh)
